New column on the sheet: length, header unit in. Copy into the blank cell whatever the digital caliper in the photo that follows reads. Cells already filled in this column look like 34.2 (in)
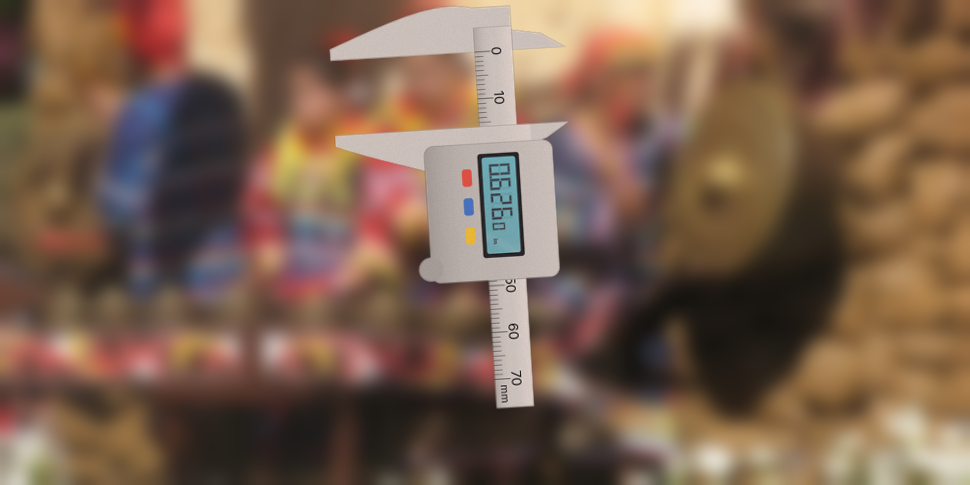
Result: 0.6260 (in)
